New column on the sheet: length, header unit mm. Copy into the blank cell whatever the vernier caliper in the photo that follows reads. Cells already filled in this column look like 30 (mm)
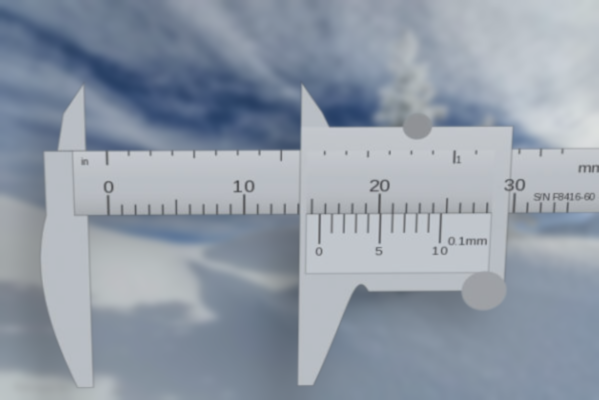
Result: 15.6 (mm)
